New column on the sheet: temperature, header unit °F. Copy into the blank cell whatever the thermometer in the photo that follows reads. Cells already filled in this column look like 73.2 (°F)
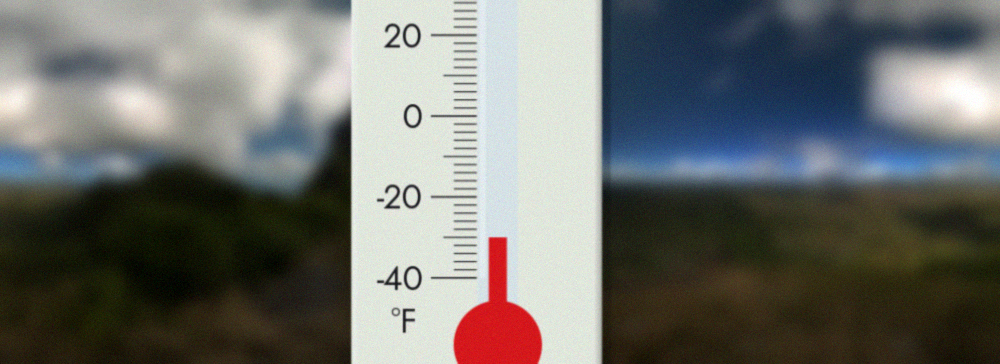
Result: -30 (°F)
